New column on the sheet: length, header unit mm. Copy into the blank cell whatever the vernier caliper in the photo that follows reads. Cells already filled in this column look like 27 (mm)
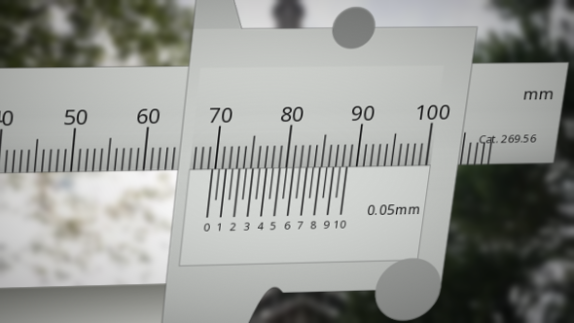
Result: 69.6 (mm)
